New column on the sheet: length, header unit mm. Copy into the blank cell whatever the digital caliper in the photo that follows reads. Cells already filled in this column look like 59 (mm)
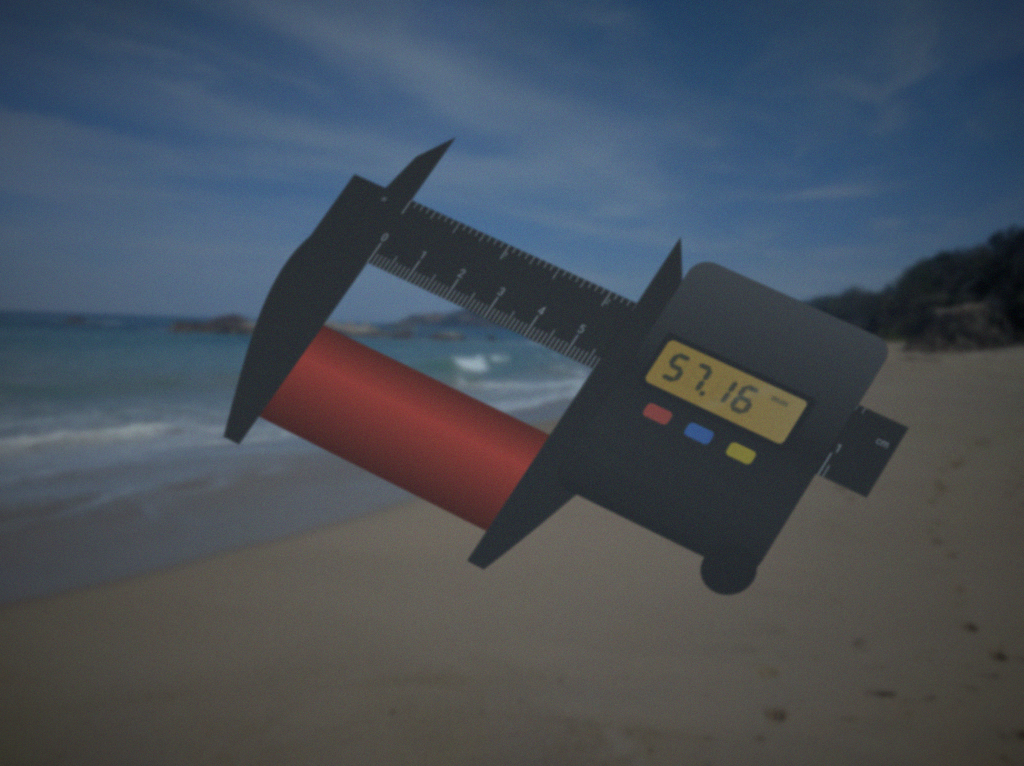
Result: 57.16 (mm)
